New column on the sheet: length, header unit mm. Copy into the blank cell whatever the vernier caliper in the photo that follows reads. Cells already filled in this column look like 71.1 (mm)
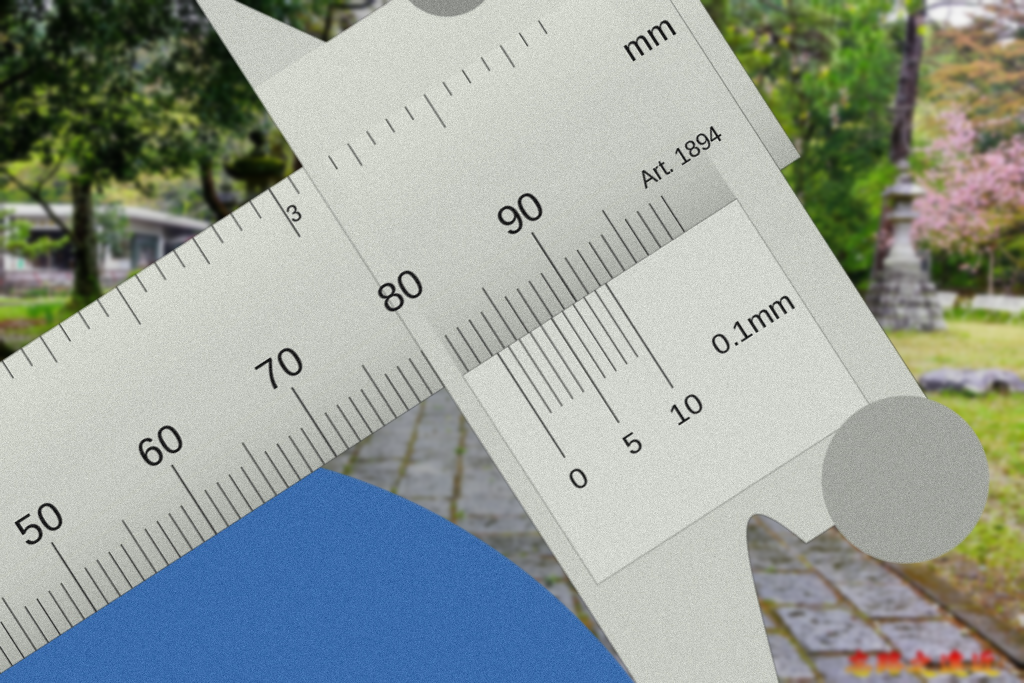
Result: 83.4 (mm)
